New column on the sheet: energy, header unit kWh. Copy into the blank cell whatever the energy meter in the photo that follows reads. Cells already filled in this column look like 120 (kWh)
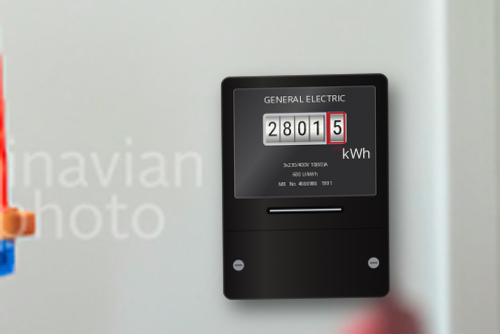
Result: 2801.5 (kWh)
